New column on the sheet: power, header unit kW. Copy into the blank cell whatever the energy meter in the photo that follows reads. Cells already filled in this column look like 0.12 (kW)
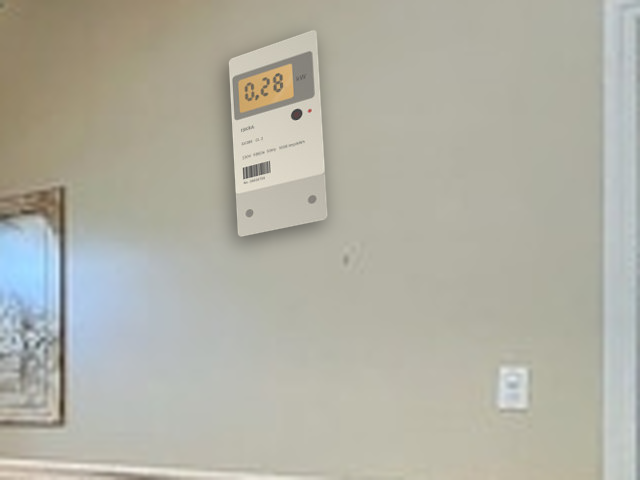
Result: 0.28 (kW)
